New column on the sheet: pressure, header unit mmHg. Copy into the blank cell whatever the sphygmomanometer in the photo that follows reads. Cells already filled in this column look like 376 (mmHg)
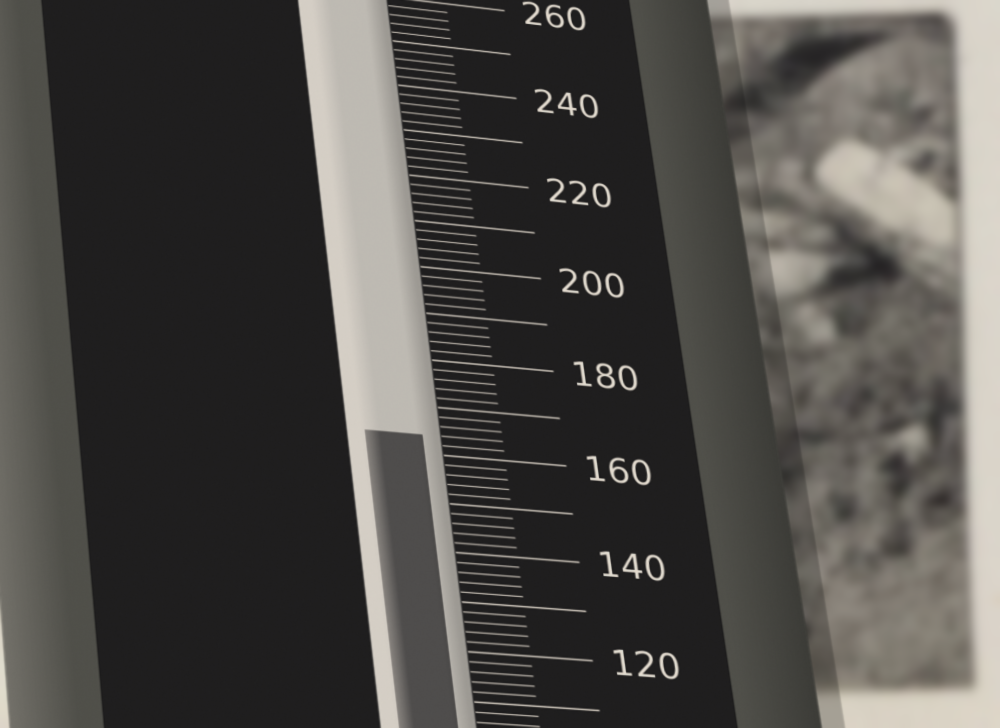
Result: 164 (mmHg)
